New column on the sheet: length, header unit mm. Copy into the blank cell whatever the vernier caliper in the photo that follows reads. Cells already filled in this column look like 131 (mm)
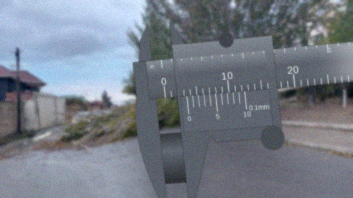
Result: 3.4 (mm)
